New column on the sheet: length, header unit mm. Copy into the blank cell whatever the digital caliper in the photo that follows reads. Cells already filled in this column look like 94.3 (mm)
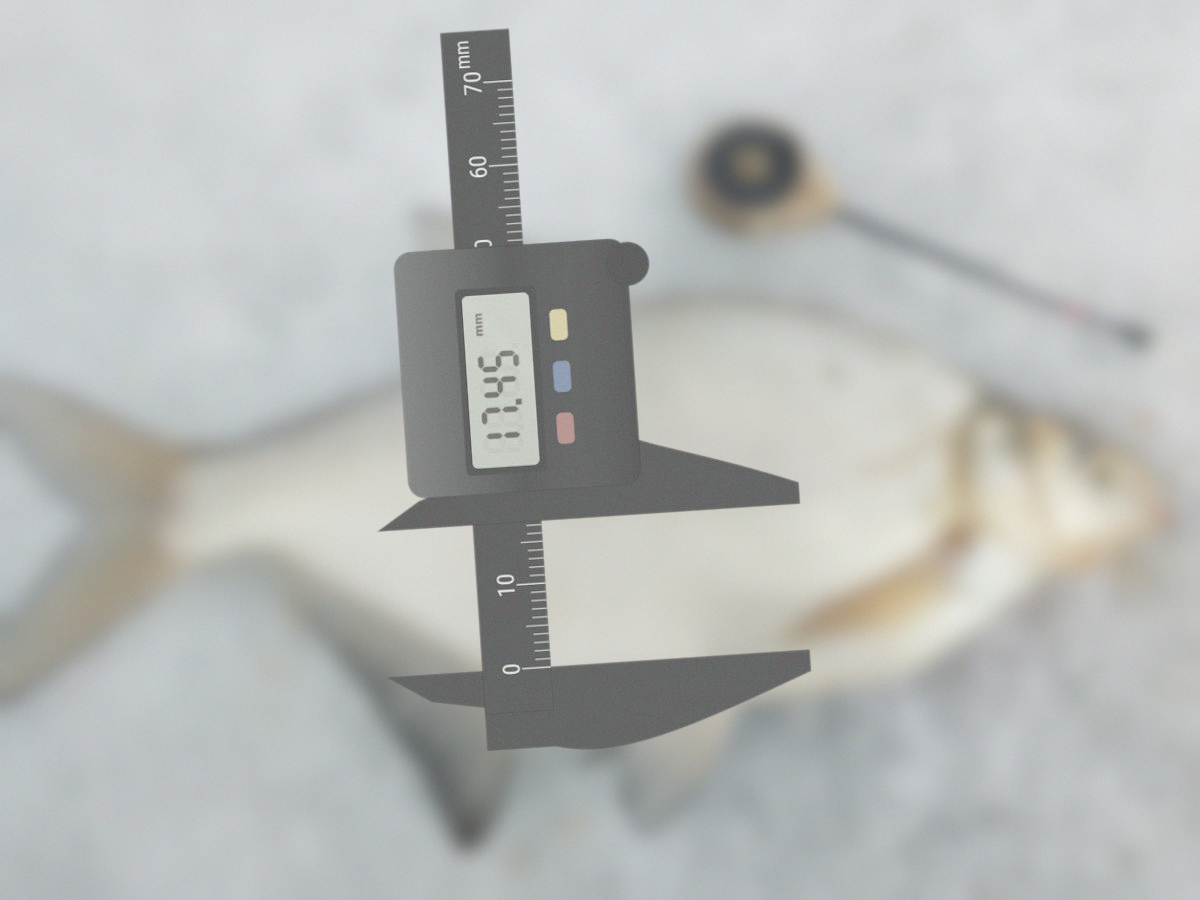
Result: 17.45 (mm)
